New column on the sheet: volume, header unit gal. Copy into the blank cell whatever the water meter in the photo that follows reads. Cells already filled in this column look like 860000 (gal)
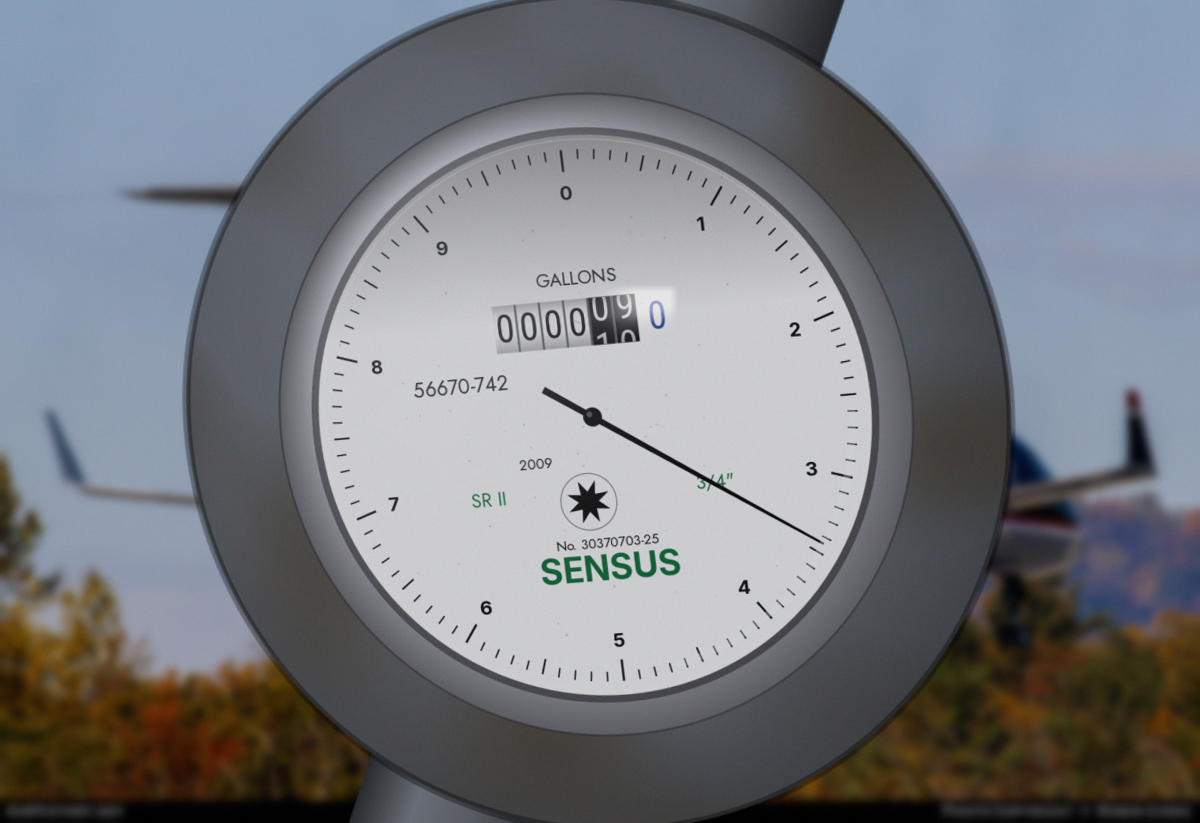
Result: 93.4 (gal)
